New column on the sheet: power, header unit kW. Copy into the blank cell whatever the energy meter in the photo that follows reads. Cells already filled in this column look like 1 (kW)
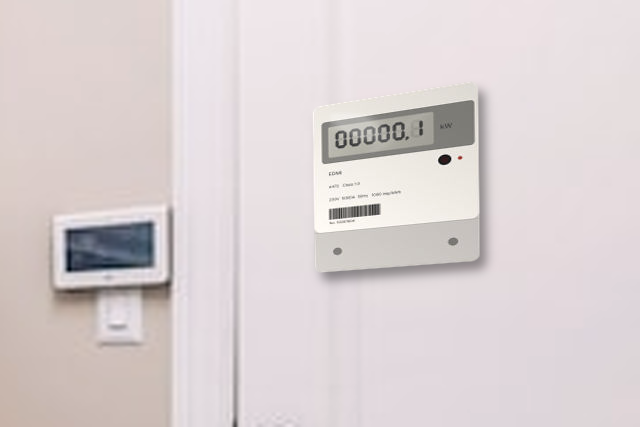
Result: 0.1 (kW)
